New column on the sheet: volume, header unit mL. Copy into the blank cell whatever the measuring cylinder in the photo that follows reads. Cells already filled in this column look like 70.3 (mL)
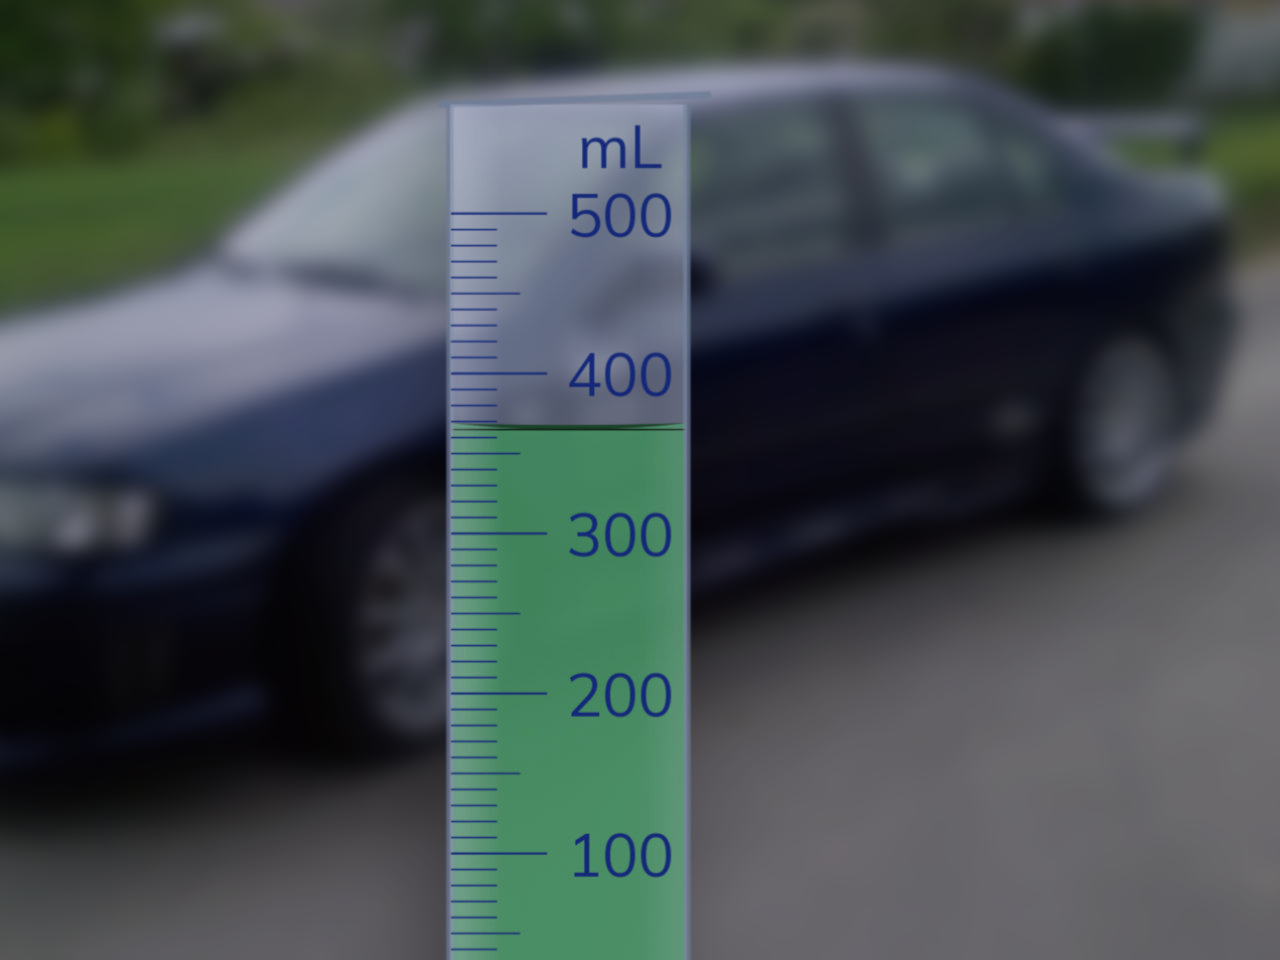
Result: 365 (mL)
